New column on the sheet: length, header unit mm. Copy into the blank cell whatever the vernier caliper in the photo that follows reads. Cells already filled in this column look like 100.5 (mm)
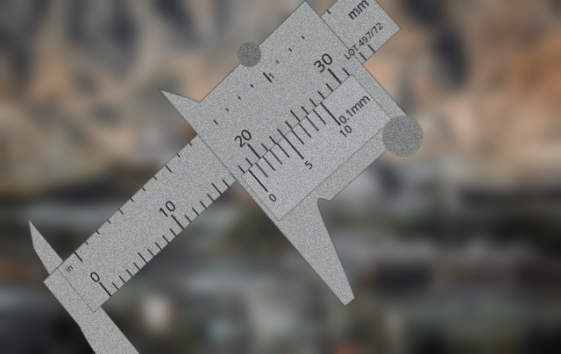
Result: 18.5 (mm)
